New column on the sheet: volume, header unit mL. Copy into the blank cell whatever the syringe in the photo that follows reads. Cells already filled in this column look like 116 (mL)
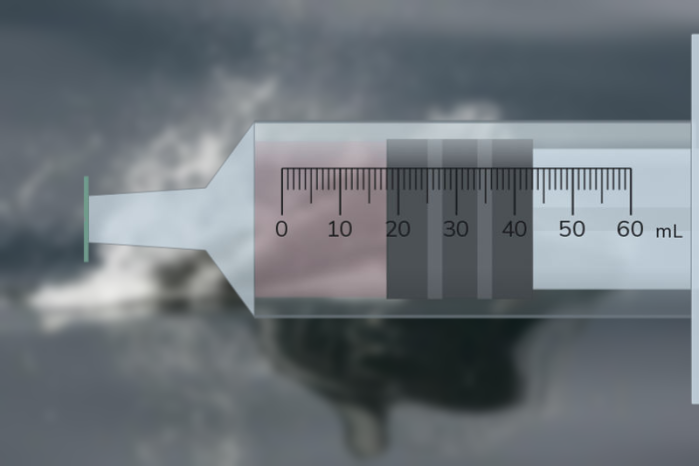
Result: 18 (mL)
